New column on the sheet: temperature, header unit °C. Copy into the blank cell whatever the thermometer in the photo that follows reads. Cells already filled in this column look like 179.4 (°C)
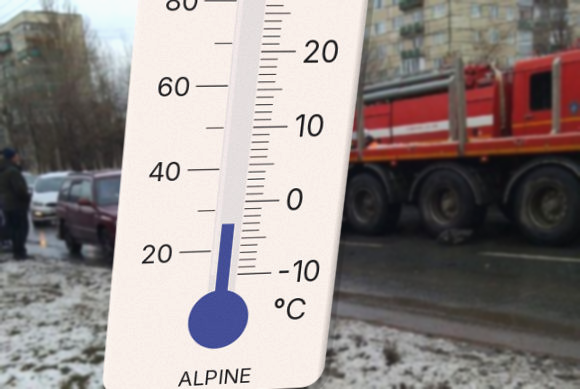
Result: -3 (°C)
